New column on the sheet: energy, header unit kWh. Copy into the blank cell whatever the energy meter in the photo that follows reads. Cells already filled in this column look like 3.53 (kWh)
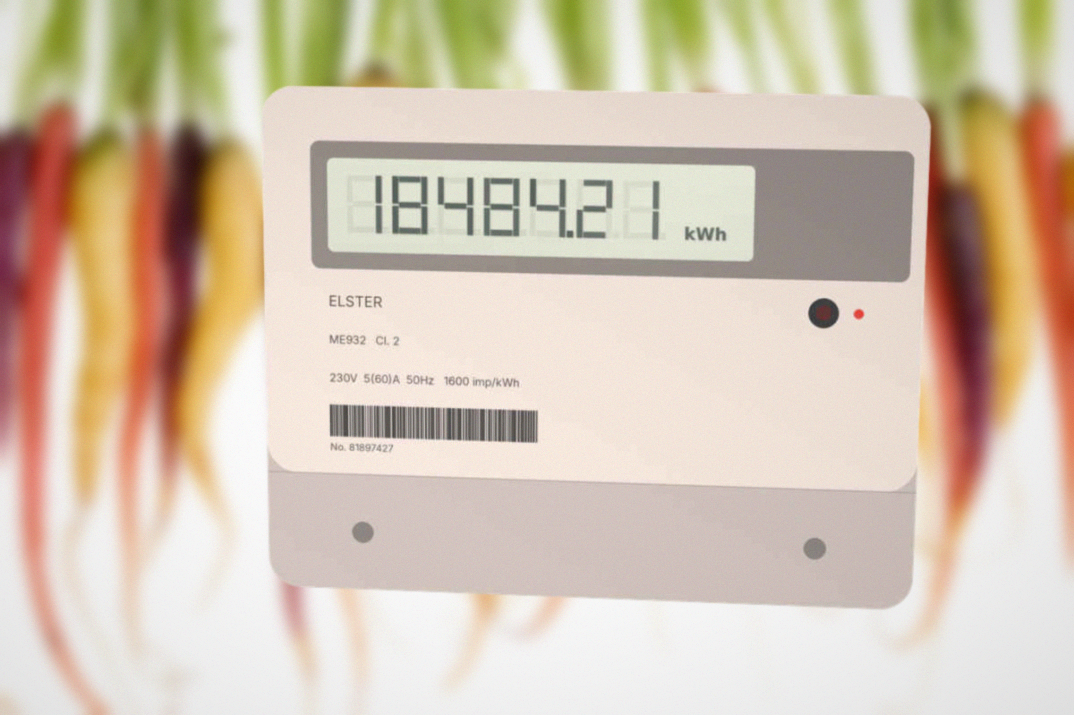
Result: 18484.21 (kWh)
